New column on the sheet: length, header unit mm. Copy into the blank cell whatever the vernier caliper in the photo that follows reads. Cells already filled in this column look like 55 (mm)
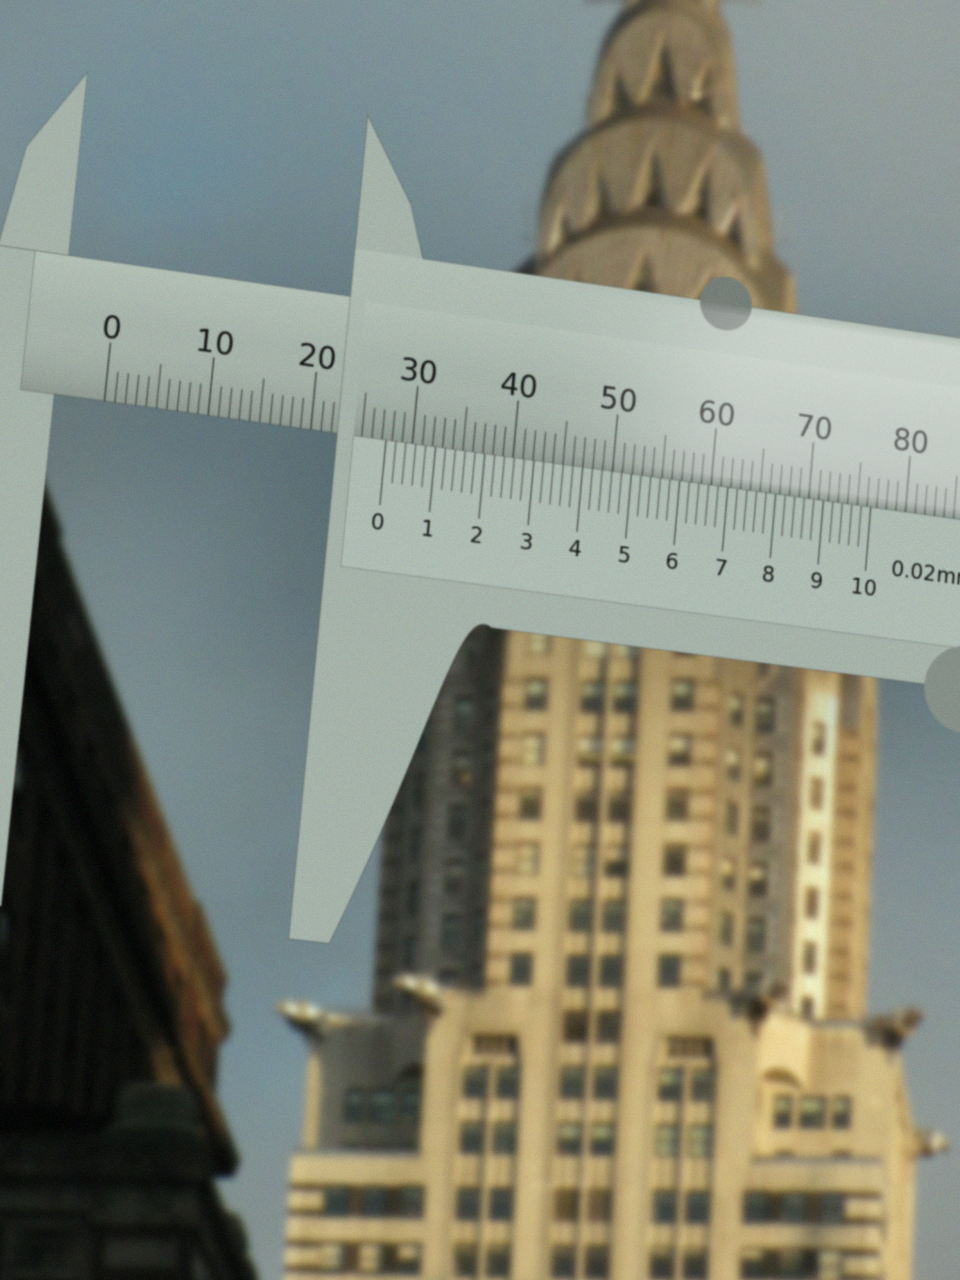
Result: 27.4 (mm)
